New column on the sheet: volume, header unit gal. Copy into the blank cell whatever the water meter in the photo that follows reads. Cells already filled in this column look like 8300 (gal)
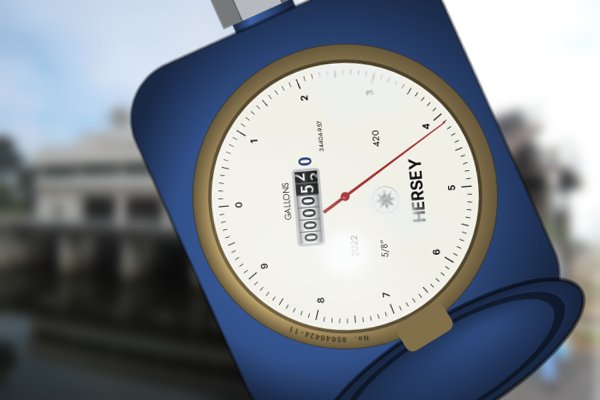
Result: 524.1 (gal)
